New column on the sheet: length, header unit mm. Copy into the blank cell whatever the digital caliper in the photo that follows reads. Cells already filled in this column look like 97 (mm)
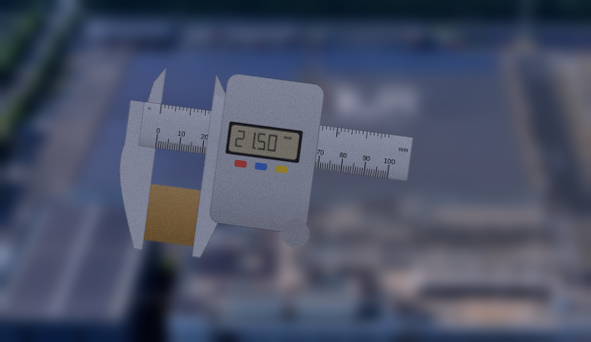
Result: 21.50 (mm)
